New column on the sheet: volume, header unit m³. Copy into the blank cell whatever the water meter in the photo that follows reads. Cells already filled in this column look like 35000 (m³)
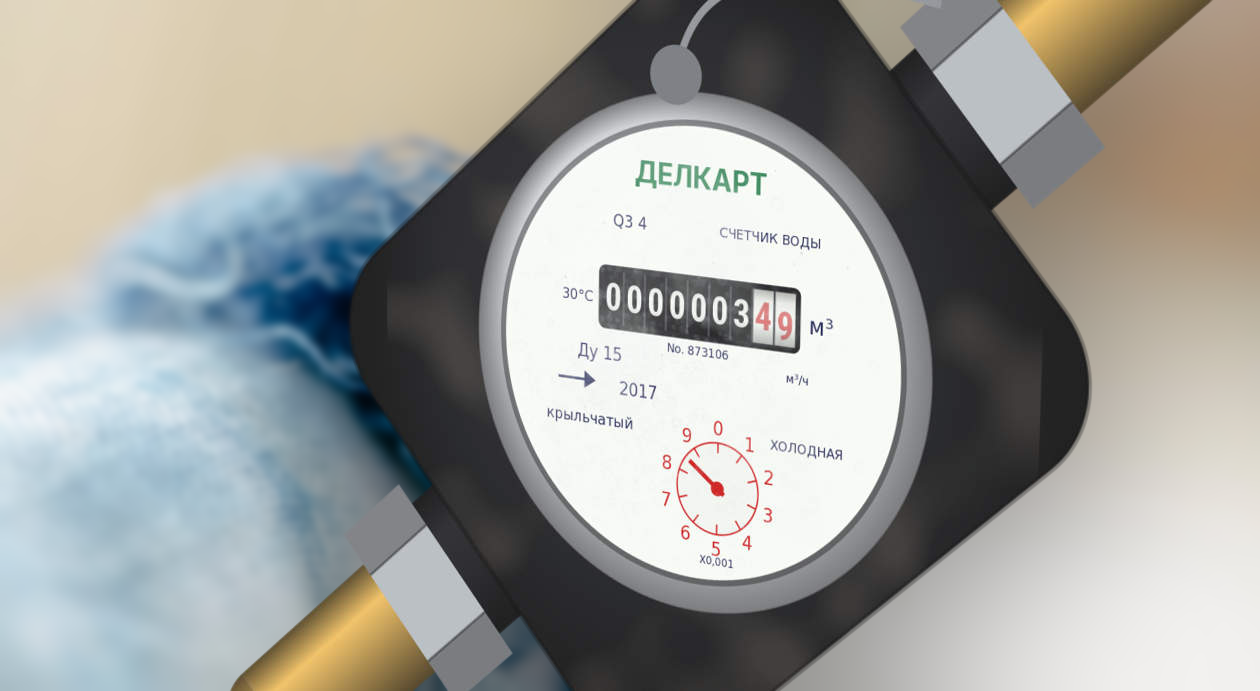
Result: 3.488 (m³)
